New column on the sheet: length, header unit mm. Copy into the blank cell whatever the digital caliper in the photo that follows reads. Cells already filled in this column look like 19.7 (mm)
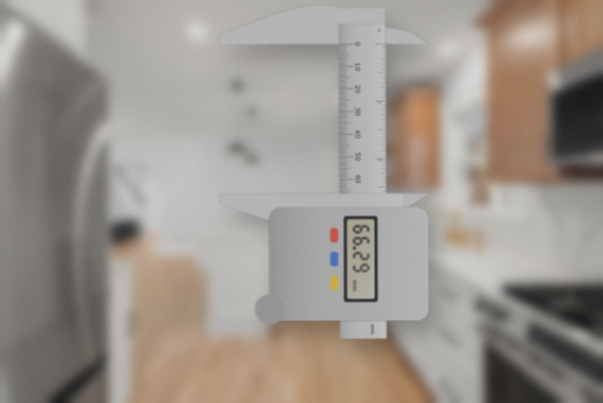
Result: 66.29 (mm)
